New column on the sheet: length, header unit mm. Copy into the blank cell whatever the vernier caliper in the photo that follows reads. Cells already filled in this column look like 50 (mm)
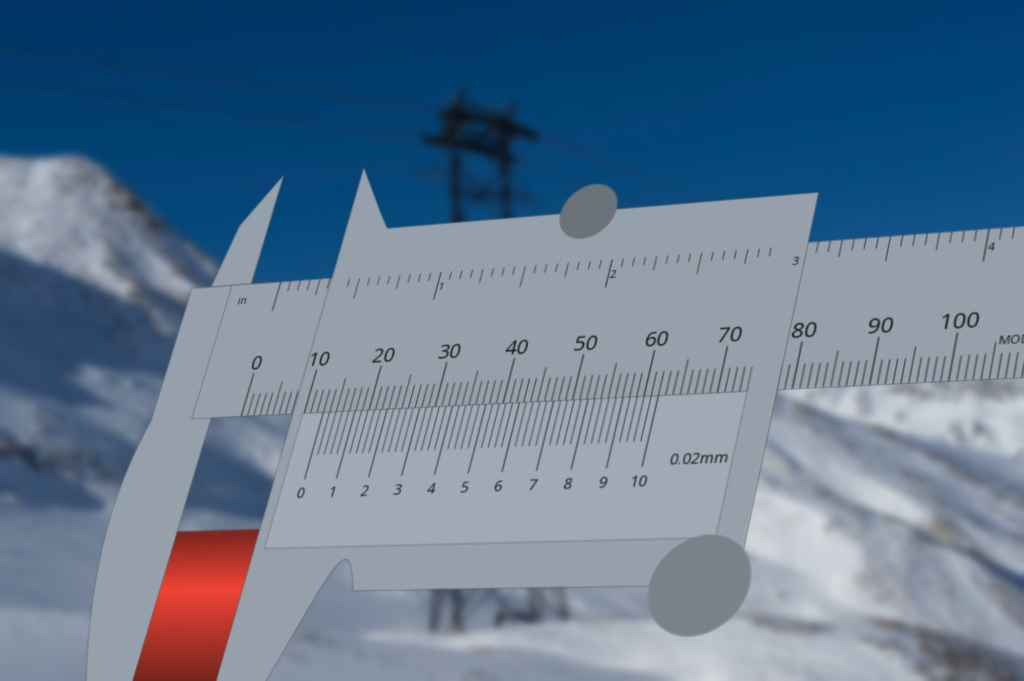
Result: 13.0 (mm)
